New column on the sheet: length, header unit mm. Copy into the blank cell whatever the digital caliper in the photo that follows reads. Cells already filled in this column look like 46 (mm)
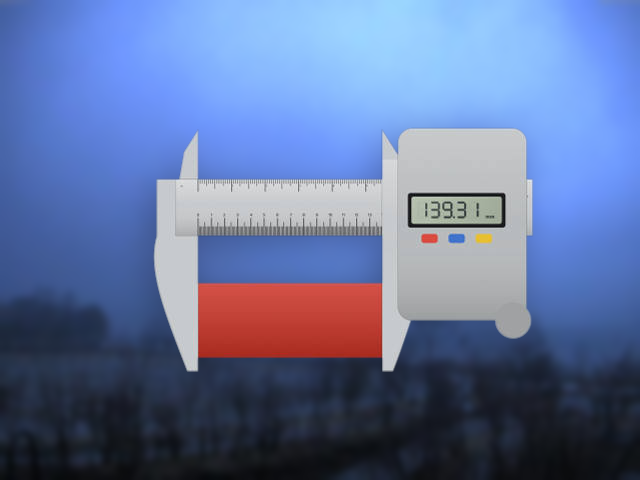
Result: 139.31 (mm)
